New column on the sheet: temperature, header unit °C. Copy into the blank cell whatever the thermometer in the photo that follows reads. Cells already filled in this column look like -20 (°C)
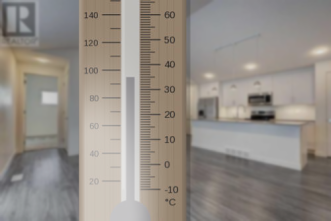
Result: 35 (°C)
